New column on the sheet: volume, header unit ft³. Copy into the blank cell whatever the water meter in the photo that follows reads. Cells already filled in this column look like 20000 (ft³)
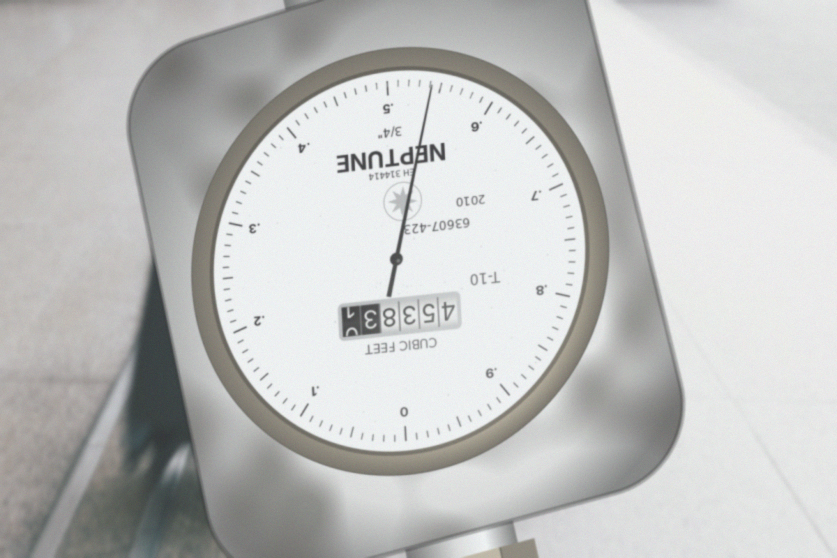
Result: 453830.54 (ft³)
